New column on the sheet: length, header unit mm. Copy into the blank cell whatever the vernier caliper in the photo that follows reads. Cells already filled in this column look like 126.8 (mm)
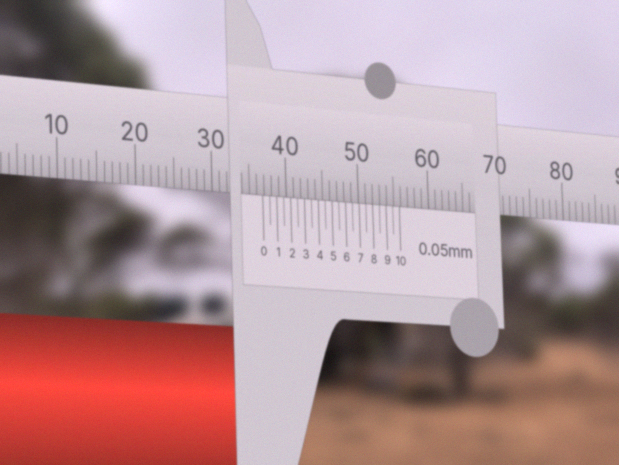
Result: 36.8 (mm)
